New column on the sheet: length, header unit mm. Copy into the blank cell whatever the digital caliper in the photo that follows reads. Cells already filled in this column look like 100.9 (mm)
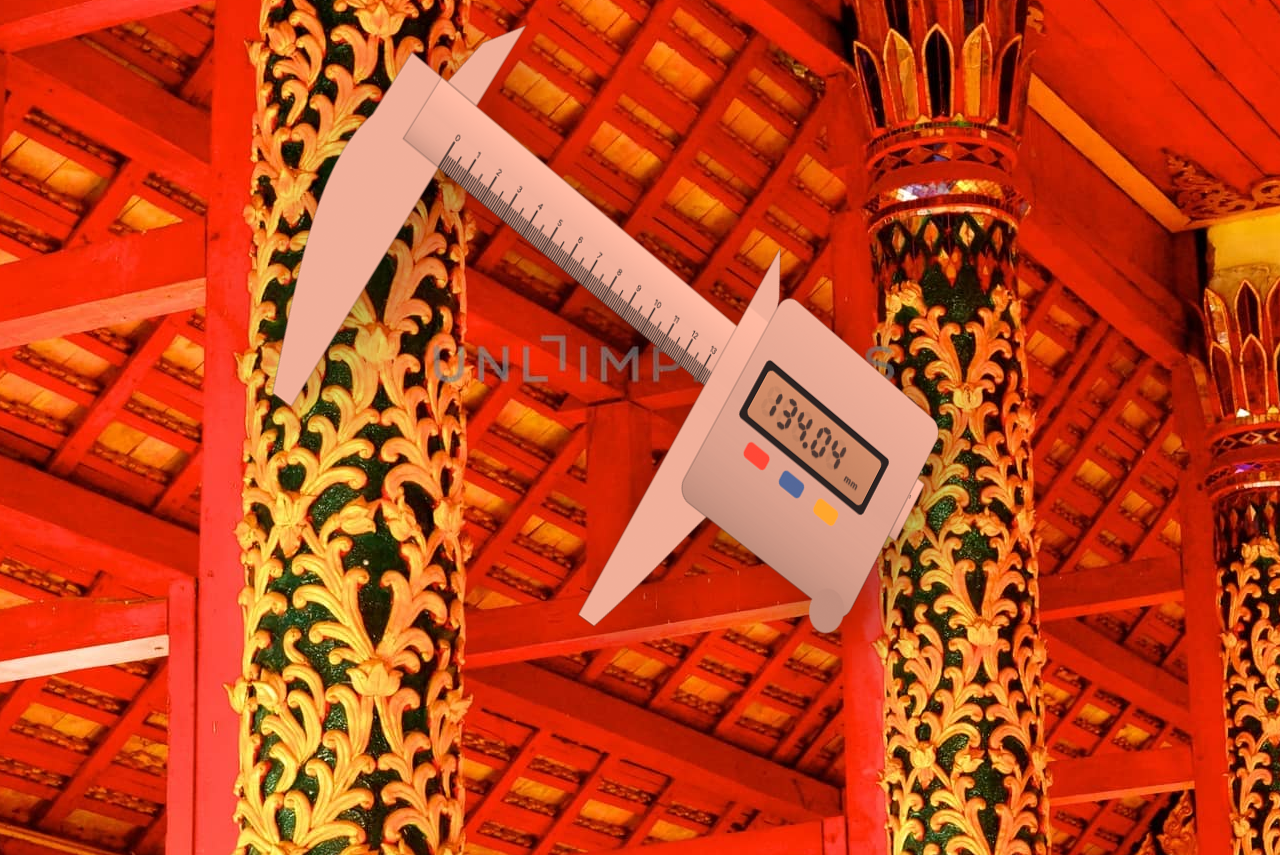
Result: 134.04 (mm)
